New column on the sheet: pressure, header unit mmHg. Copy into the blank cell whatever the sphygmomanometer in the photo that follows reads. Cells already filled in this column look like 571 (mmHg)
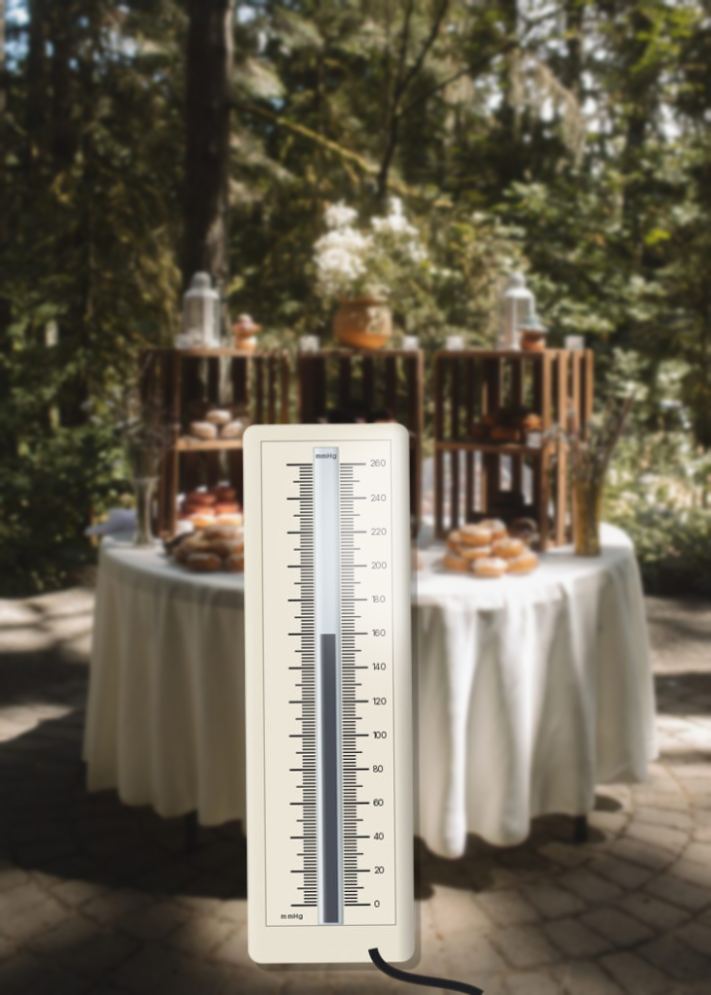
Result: 160 (mmHg)
